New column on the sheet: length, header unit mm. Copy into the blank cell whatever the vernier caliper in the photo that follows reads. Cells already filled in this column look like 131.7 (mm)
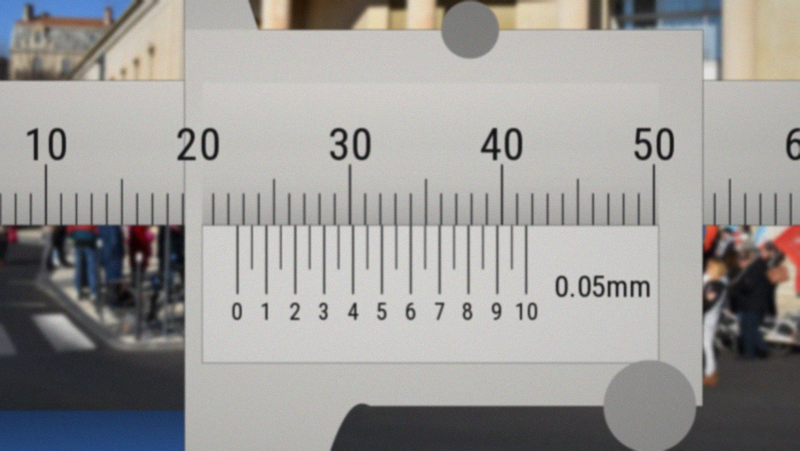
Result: 22.6 (mm)
